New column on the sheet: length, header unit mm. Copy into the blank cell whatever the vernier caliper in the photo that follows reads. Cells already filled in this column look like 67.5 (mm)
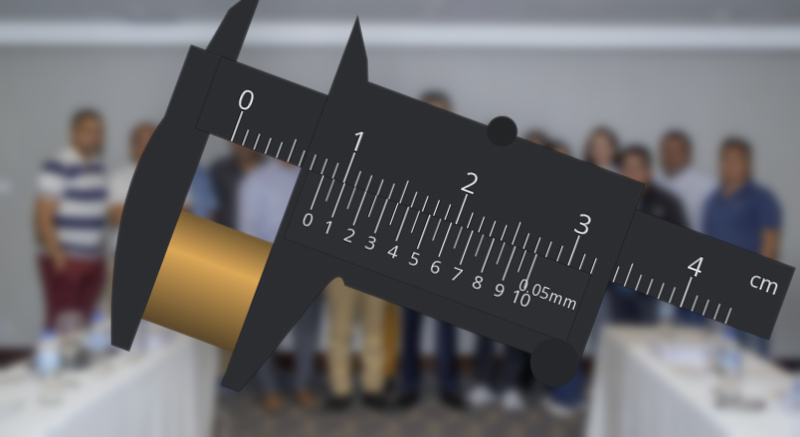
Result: 8.2 (mm)
